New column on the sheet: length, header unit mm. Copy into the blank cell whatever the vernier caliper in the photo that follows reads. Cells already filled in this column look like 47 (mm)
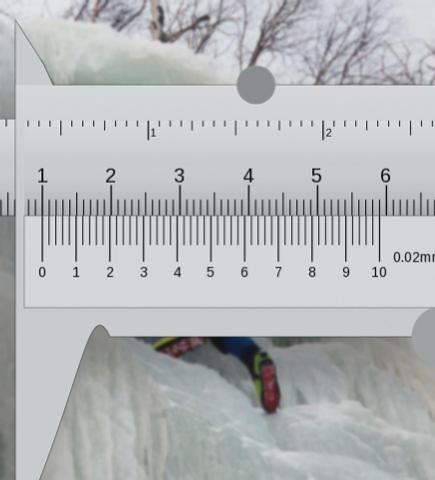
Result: 10.0 (mm)
